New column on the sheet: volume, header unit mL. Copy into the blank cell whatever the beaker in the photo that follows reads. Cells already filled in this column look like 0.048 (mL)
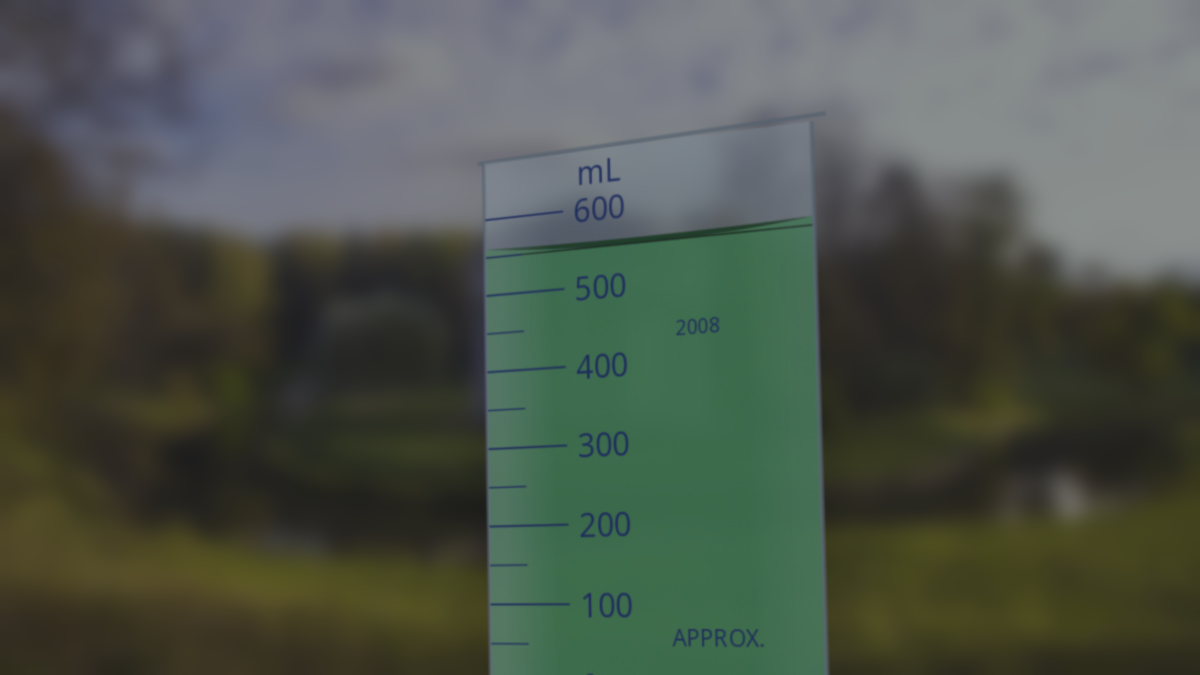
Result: 550 (mL)
